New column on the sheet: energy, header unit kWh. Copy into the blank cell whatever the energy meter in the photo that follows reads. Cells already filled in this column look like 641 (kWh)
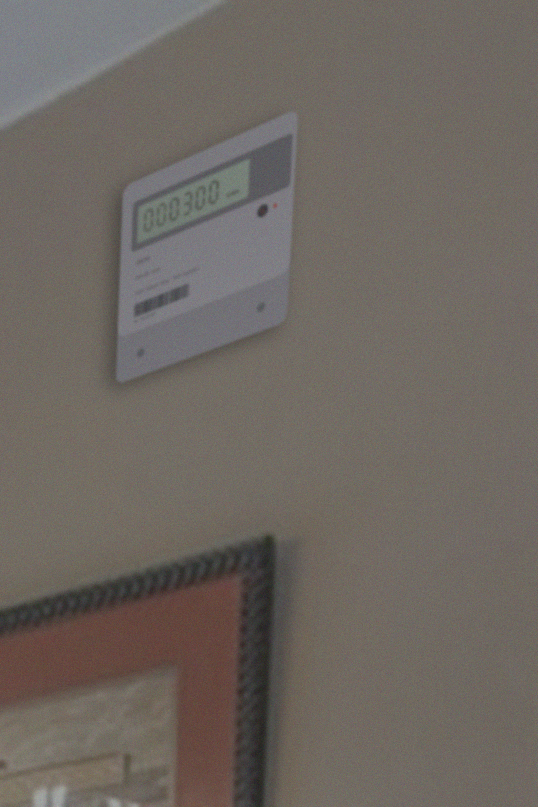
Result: 300 (kWh)
